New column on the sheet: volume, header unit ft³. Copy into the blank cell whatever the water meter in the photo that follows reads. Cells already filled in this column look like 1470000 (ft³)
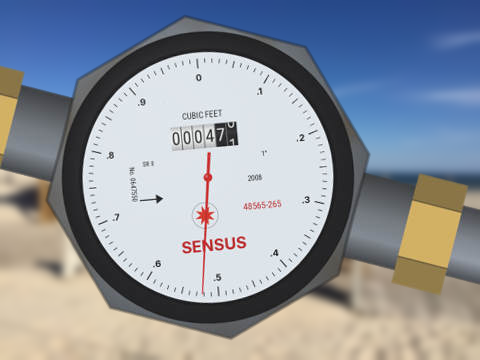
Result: 470.52 (ft³)
